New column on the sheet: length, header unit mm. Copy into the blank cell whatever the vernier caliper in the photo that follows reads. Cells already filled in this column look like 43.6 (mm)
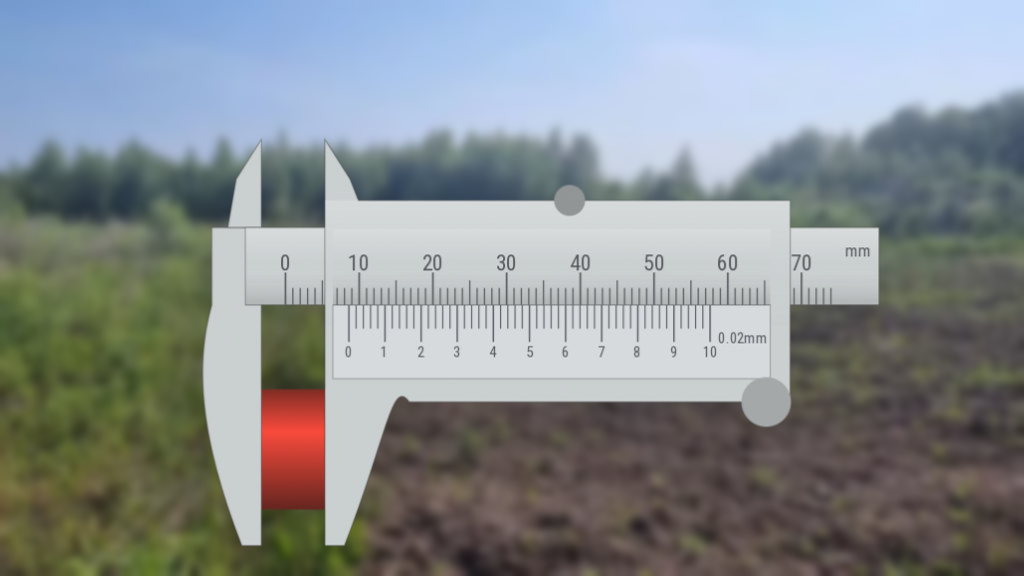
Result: 8.6 (mm)
